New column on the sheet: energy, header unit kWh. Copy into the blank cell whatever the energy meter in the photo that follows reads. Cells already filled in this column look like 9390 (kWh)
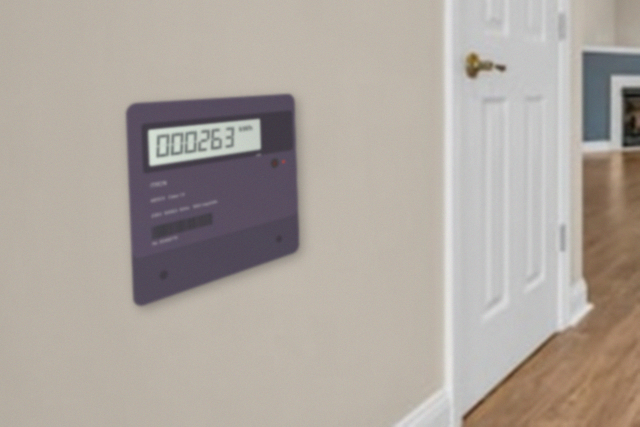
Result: 263 (kWh)
